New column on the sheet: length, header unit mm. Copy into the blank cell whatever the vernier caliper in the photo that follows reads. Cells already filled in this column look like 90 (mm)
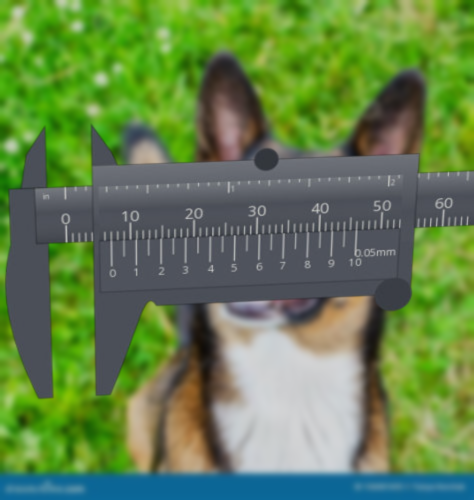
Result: 7.0 (mm)
